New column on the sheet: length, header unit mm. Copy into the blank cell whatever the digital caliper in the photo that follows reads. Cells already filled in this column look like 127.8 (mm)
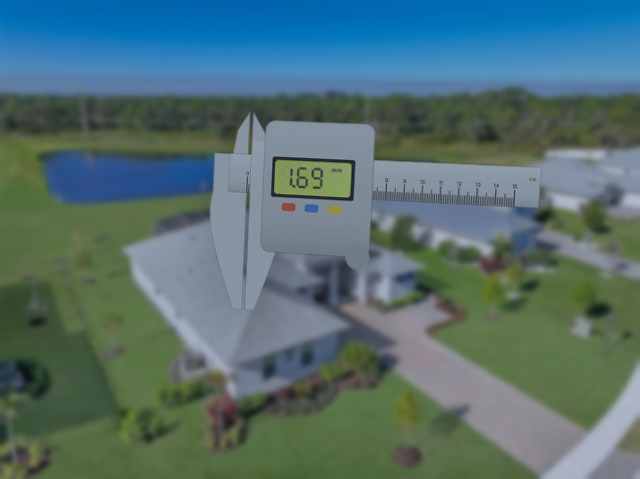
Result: 1.69 (mm)
